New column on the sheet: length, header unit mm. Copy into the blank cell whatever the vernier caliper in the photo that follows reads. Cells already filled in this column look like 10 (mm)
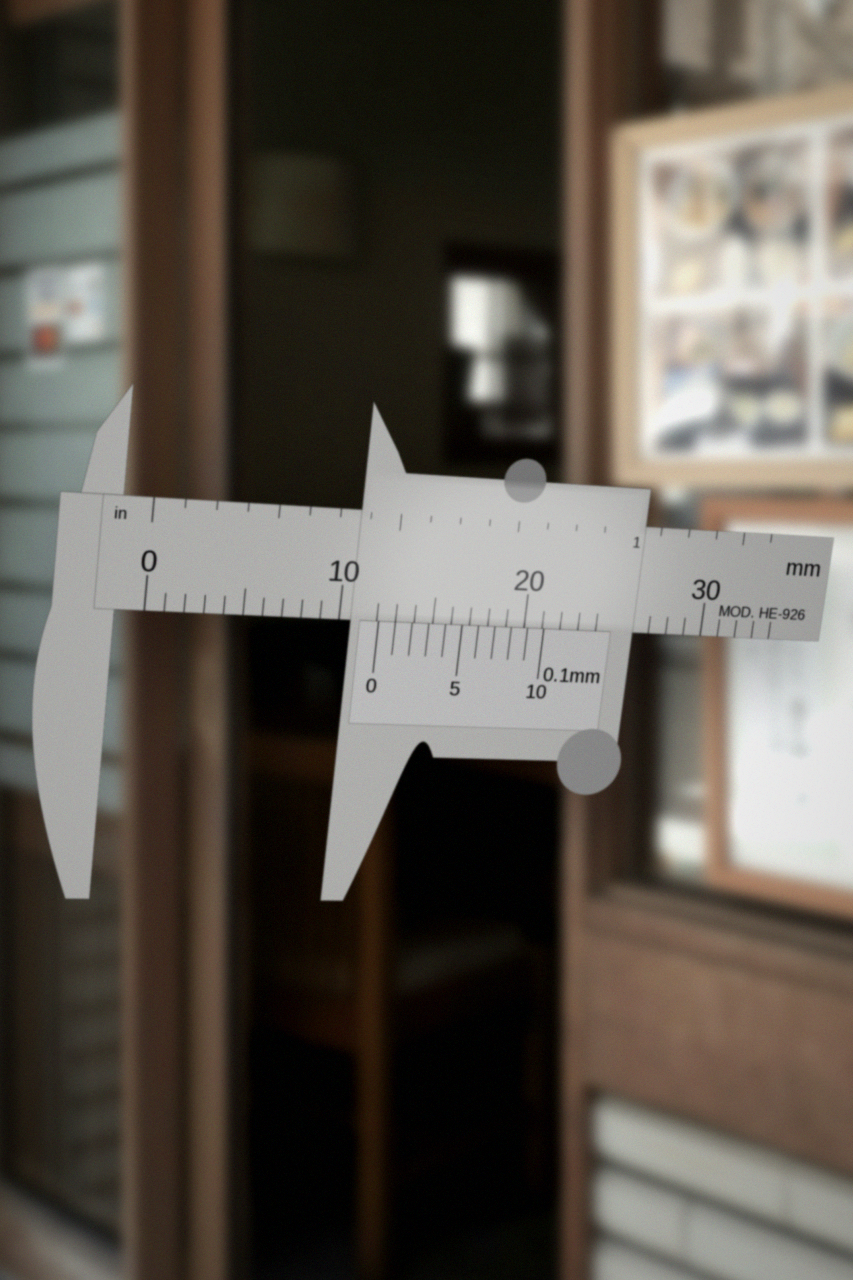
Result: 12.1 (mm)
